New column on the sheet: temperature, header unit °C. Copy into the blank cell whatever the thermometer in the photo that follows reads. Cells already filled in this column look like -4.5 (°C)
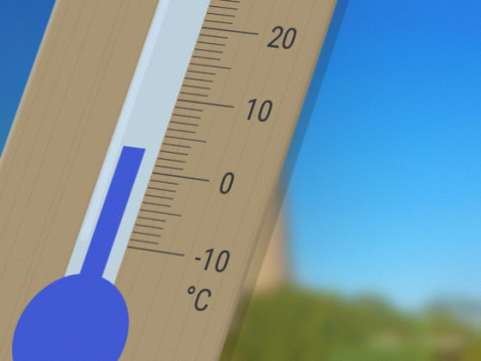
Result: 3 (°C)
